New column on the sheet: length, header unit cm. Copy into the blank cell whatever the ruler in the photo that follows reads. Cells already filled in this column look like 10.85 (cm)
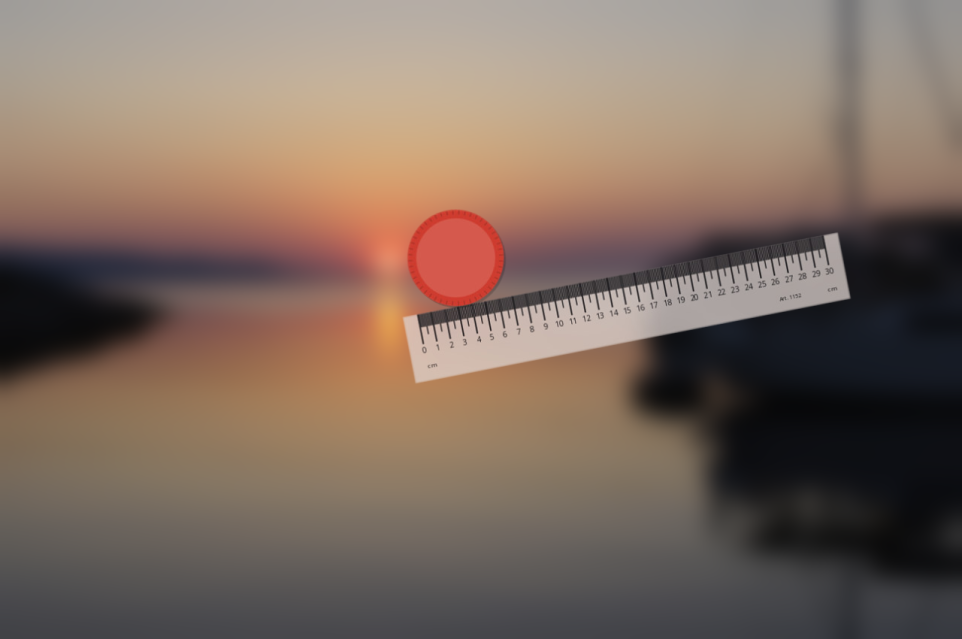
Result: 7 (cm)
